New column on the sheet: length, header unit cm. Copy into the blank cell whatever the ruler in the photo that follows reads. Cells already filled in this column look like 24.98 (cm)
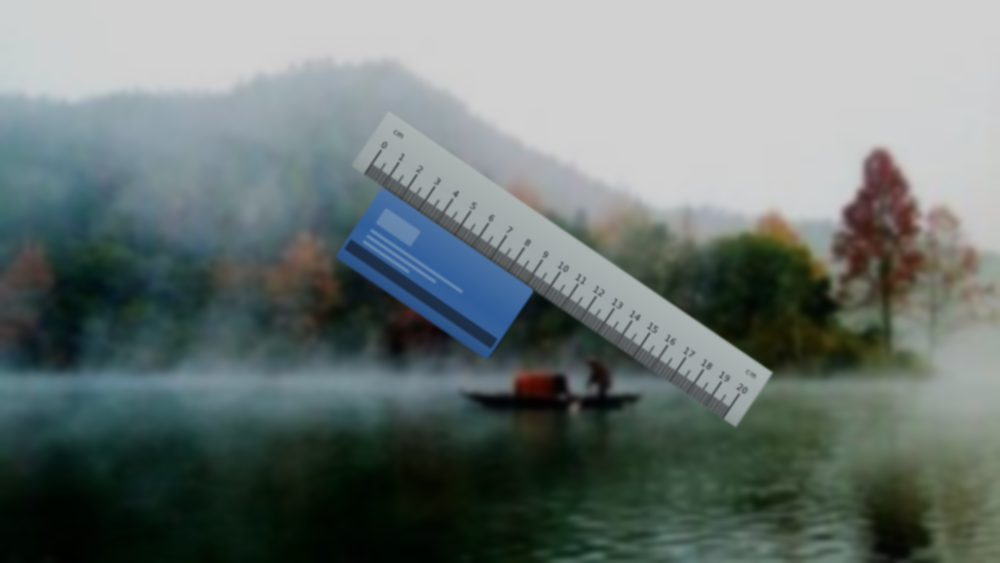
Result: 8.5 (cm)
